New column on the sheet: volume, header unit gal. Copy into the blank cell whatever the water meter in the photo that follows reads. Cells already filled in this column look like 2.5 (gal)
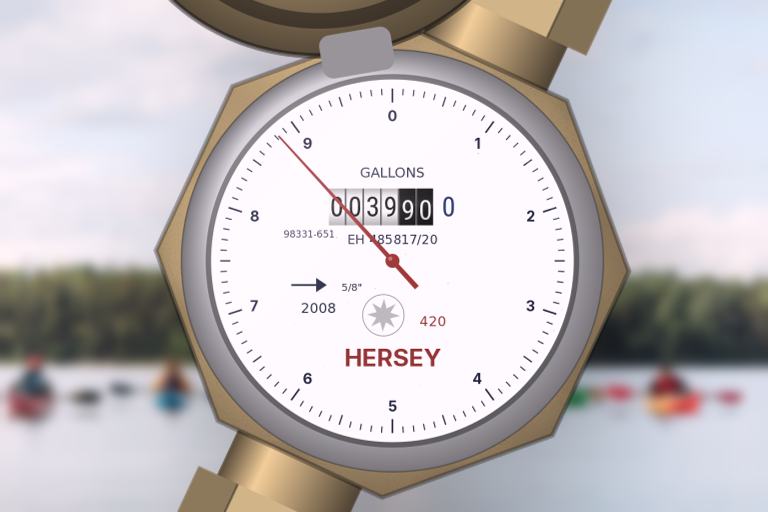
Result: 39898.8 (gal)
